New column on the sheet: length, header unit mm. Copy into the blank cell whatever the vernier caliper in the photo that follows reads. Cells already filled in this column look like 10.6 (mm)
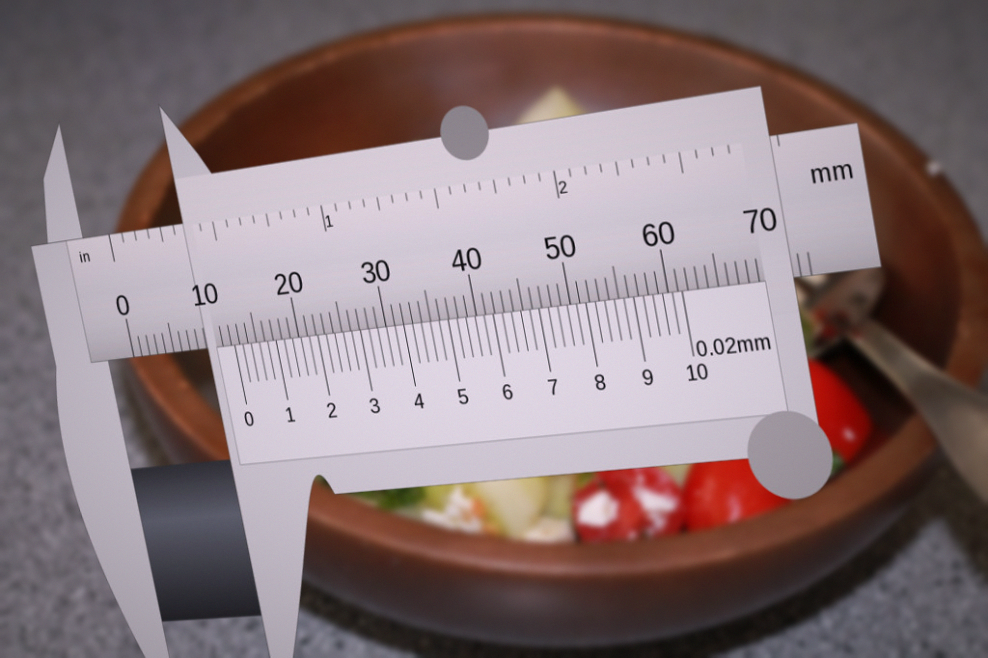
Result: 12.4 (mm)
